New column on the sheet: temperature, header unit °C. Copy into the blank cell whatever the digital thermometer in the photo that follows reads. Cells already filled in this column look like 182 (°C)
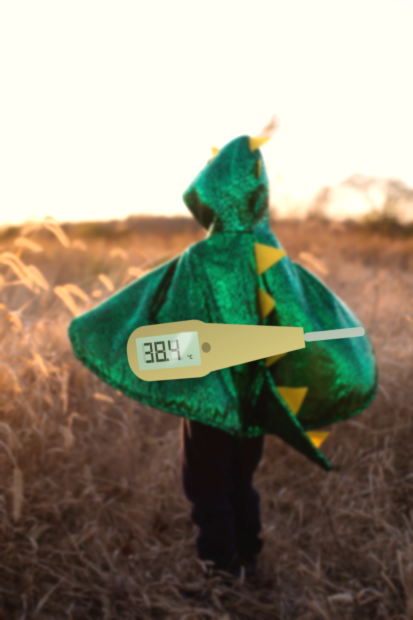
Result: 38.4 (°C)
